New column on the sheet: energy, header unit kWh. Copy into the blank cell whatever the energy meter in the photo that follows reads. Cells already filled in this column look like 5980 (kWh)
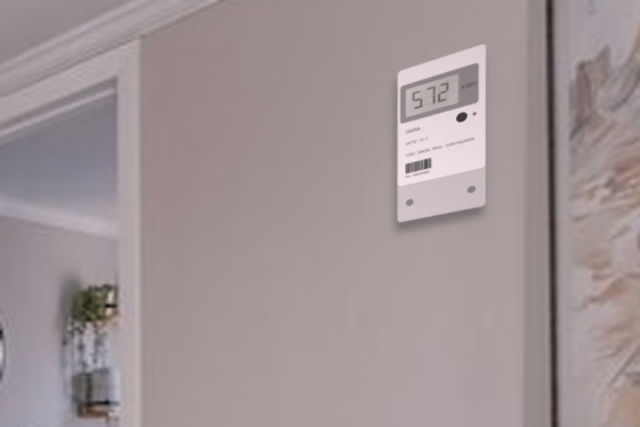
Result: 572 (kWh)
